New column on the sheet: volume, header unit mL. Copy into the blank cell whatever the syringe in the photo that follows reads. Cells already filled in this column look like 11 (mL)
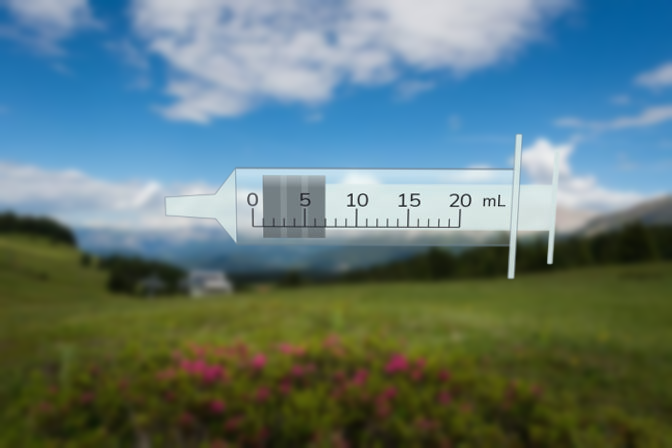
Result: 1 (mL)
